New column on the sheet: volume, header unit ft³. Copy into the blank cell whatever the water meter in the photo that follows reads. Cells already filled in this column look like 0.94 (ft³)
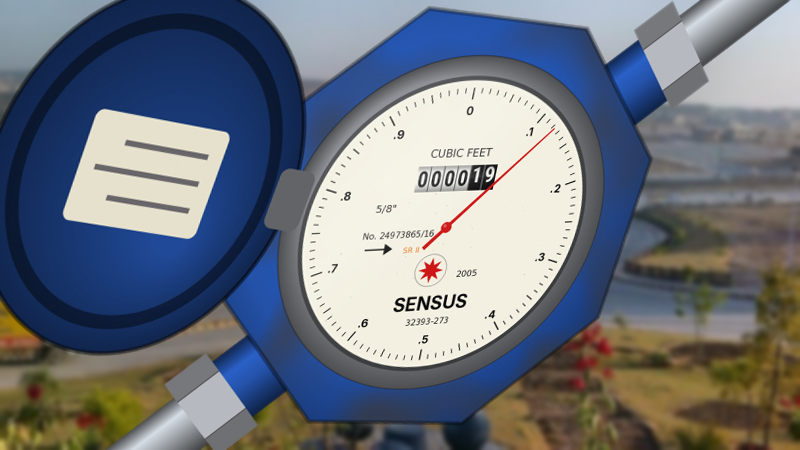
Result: 19.12 (ft³)
